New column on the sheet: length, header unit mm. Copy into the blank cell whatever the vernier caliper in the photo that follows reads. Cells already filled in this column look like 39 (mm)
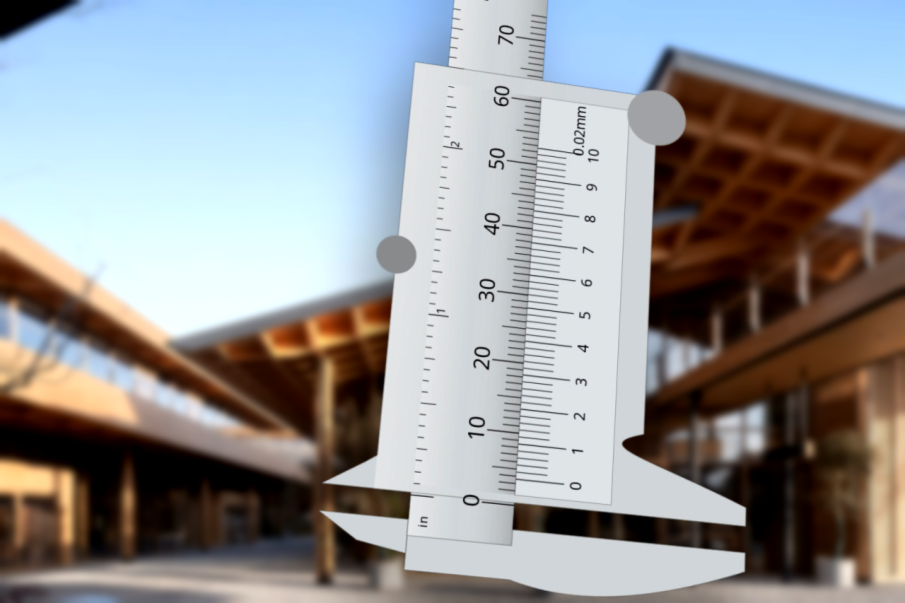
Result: 3.6 (mm)
